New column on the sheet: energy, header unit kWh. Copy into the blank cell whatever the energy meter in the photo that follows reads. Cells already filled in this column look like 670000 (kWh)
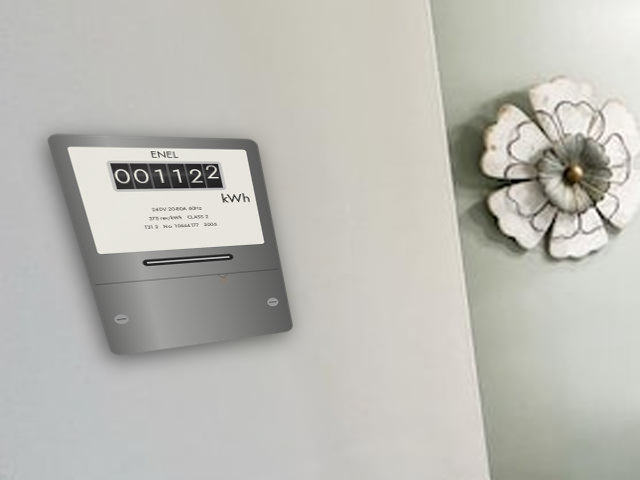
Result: 1122 (kWh)
